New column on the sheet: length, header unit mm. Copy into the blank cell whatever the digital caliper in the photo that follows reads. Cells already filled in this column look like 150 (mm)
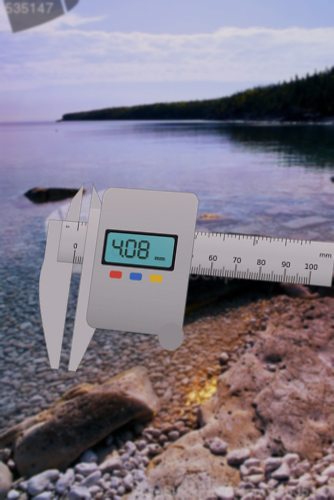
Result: 4.08 (mm)
